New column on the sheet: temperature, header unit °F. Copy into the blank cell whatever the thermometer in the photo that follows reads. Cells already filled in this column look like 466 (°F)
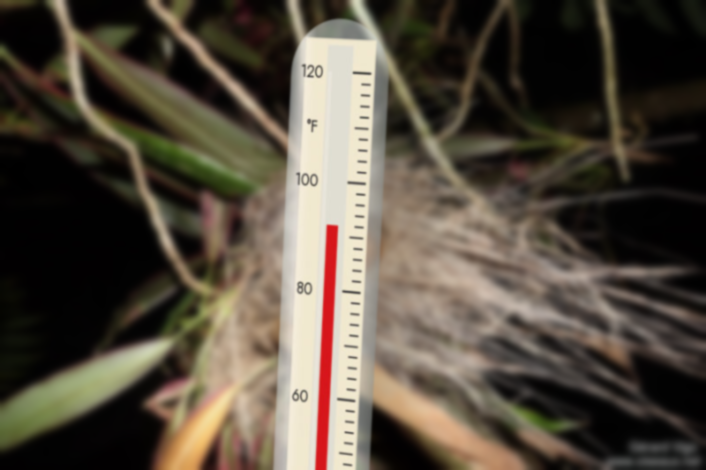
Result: 92 (°F)
